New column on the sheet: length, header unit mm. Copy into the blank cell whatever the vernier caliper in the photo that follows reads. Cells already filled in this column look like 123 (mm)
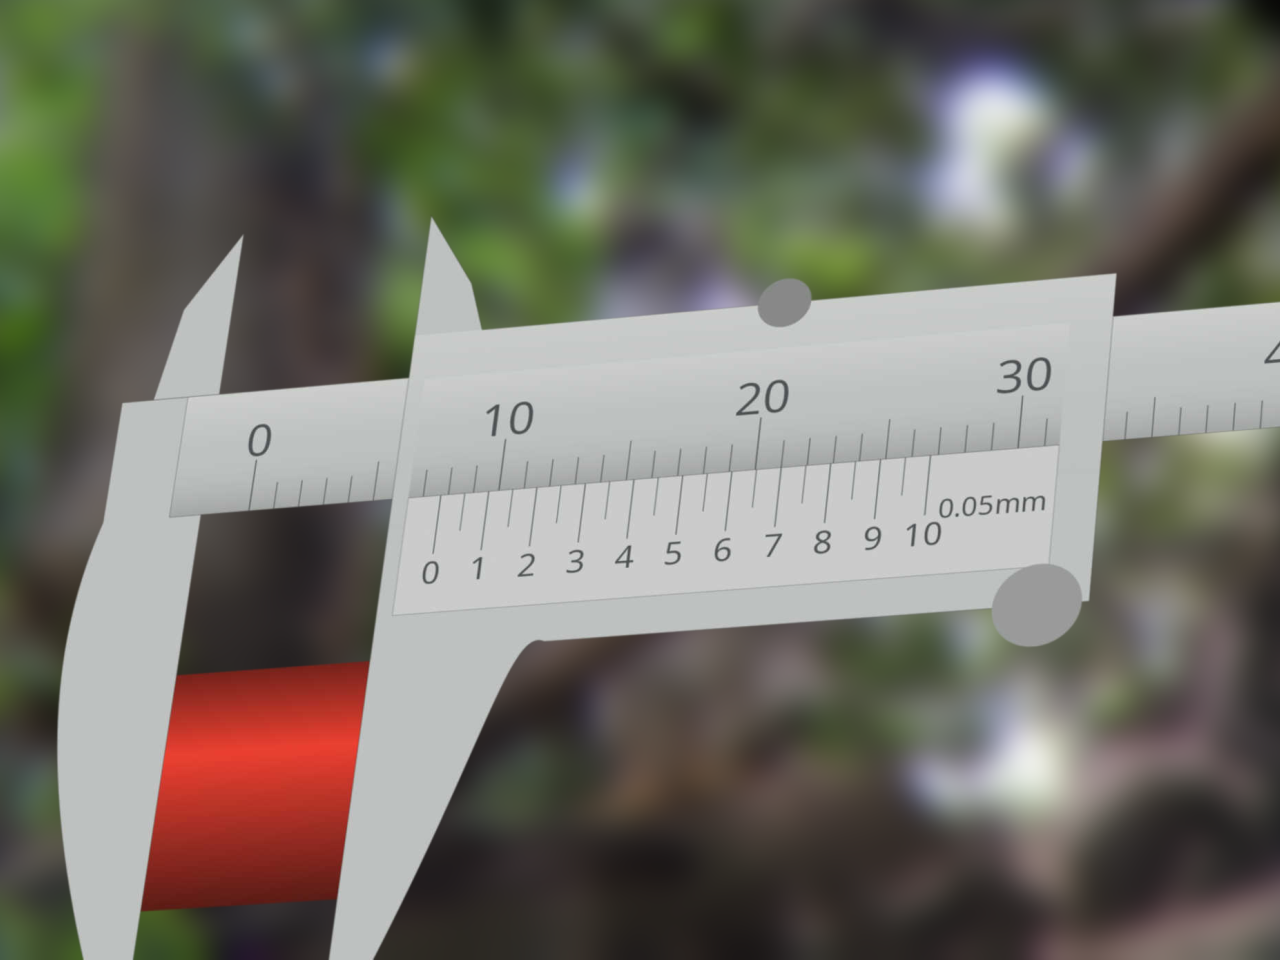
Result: 7.70 (mm)
